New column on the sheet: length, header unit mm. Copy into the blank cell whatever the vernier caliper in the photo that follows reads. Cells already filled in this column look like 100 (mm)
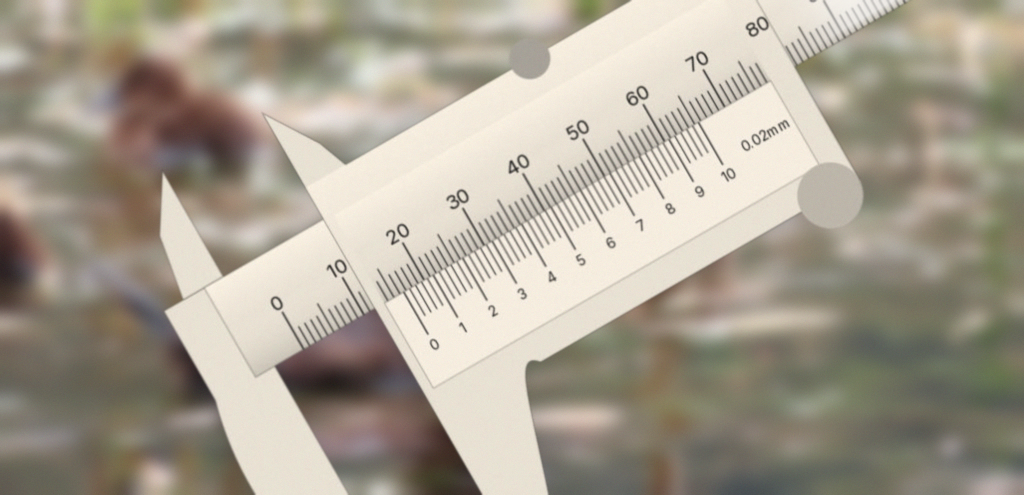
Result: 16.6 (mm)
